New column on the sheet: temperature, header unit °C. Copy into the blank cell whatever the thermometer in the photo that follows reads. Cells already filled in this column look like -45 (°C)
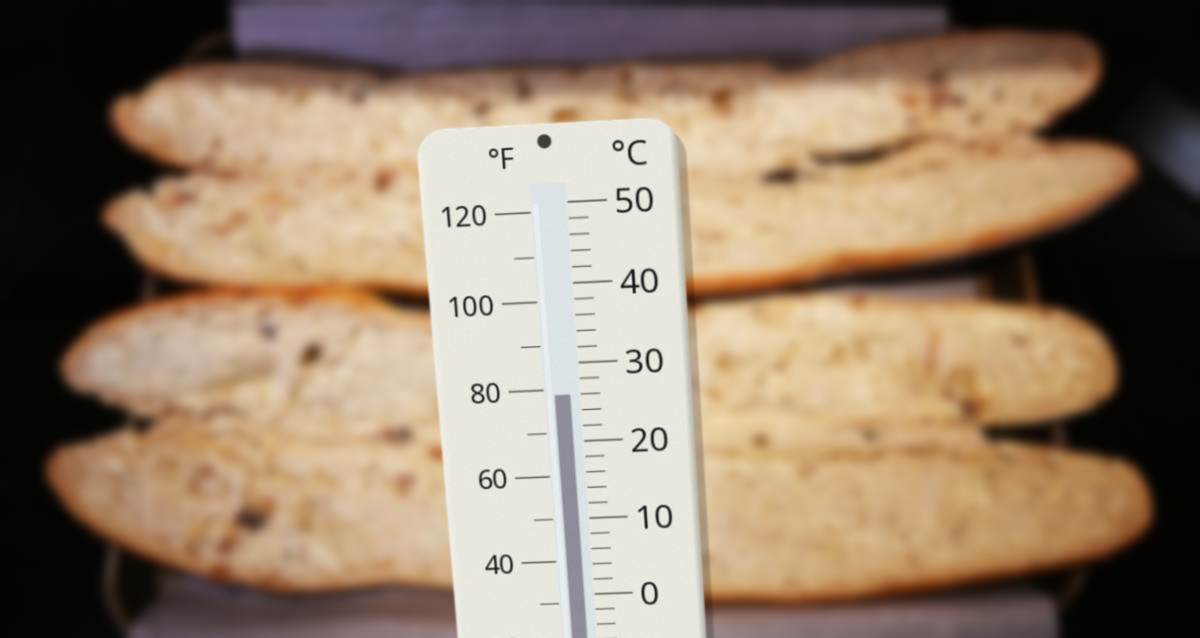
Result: 26 (°C)
